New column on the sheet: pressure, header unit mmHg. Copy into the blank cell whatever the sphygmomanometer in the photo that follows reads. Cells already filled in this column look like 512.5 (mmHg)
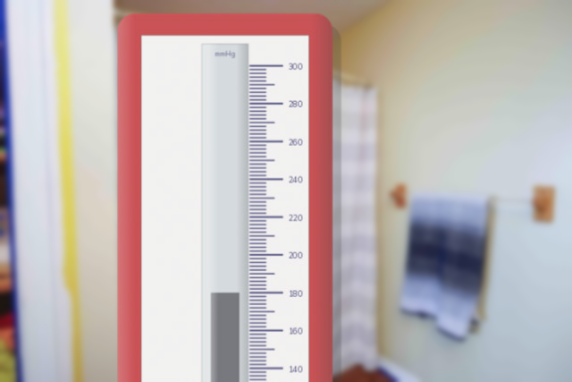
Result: 180 (mmHg)
